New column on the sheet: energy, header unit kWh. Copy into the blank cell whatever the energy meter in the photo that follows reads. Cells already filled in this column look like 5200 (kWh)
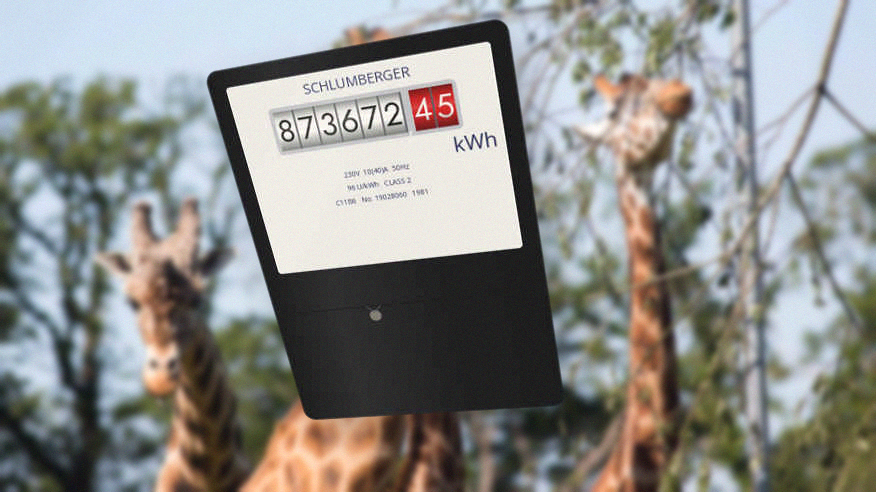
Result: 873672.45 (kWh)
